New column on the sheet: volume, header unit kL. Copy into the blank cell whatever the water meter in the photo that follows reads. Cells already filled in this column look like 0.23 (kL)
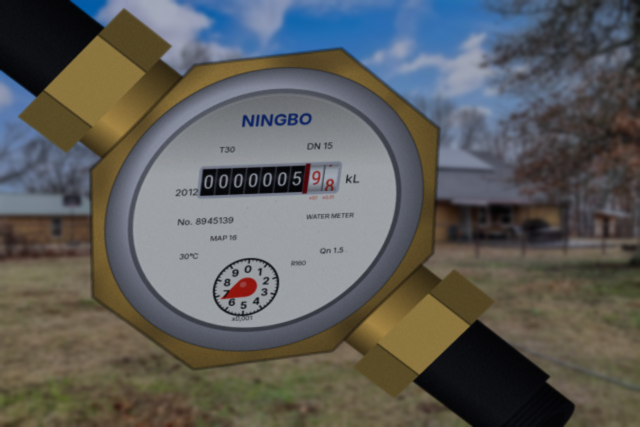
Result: 5.976 (kL)
